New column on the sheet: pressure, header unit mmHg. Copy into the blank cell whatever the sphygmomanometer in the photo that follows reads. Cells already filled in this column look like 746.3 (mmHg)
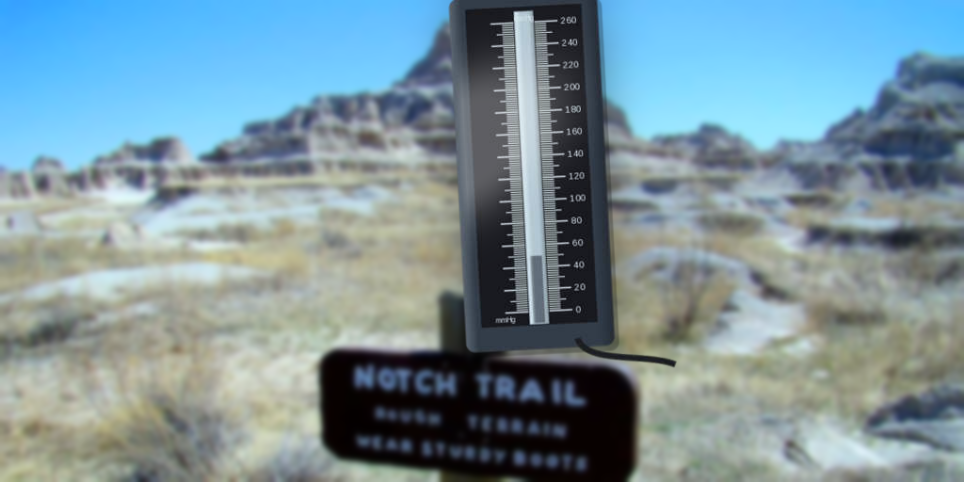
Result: 50 (mmHg)
